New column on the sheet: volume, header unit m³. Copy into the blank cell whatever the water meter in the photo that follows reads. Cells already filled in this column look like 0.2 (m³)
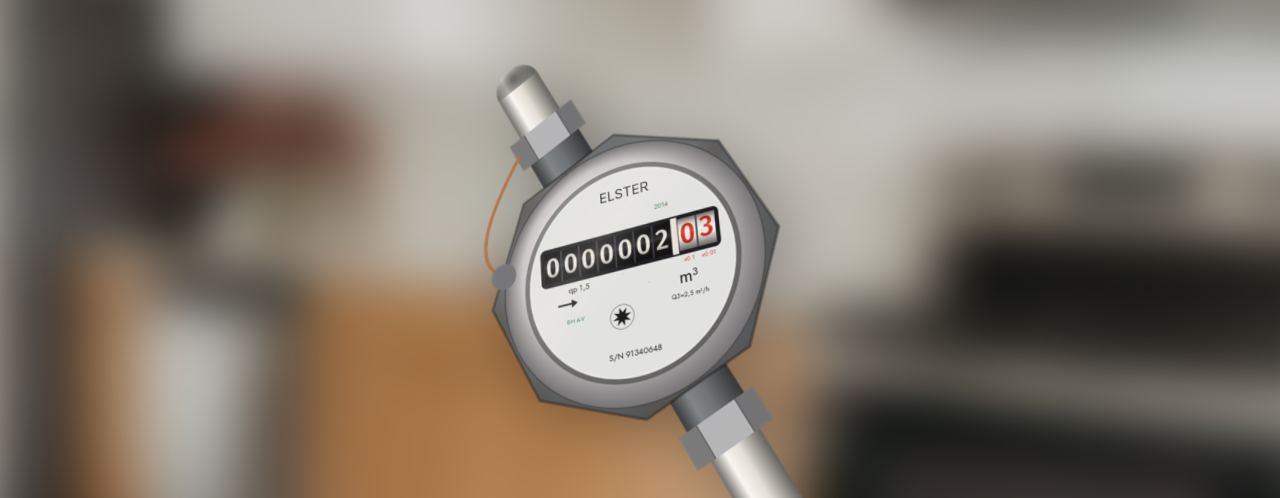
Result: 2.03 (m³)
